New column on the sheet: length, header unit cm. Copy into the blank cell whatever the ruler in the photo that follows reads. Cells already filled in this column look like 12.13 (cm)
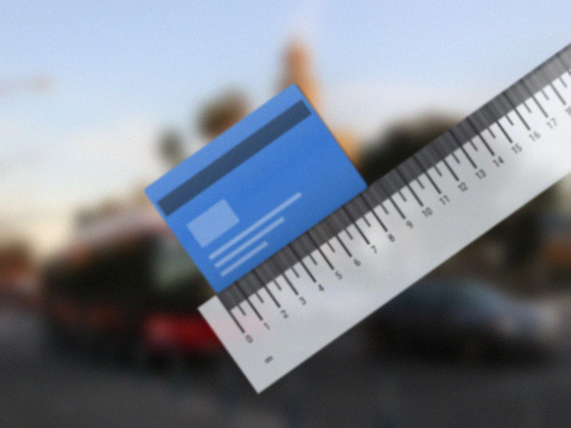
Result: 8.5 (cm)
